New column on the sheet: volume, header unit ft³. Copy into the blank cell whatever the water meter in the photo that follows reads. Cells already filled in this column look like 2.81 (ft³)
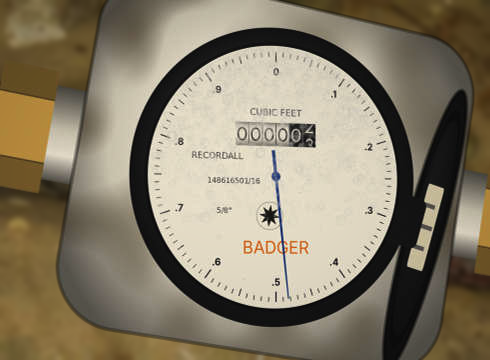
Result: 2.48 (ft³)
